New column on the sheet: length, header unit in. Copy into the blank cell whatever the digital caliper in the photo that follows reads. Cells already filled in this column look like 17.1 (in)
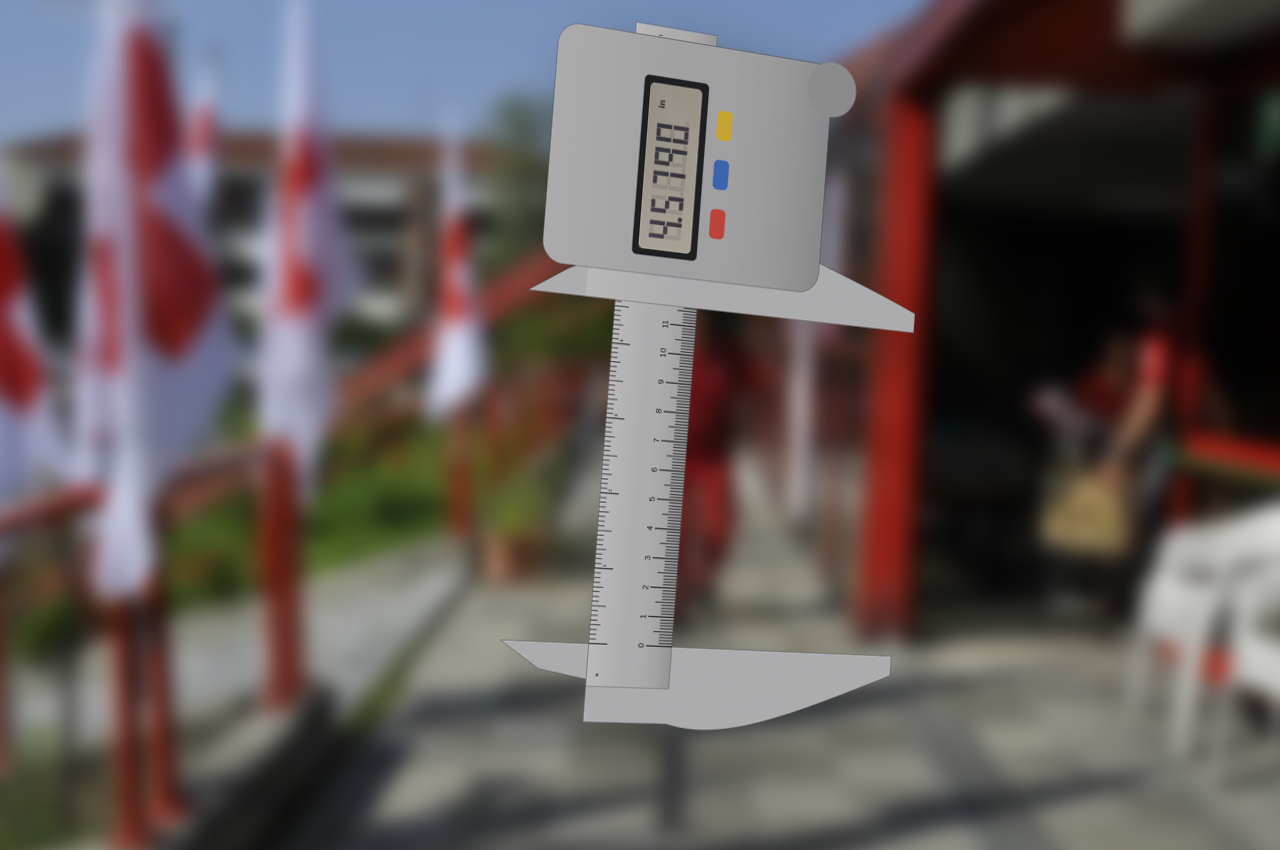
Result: 4.5790 (in)
